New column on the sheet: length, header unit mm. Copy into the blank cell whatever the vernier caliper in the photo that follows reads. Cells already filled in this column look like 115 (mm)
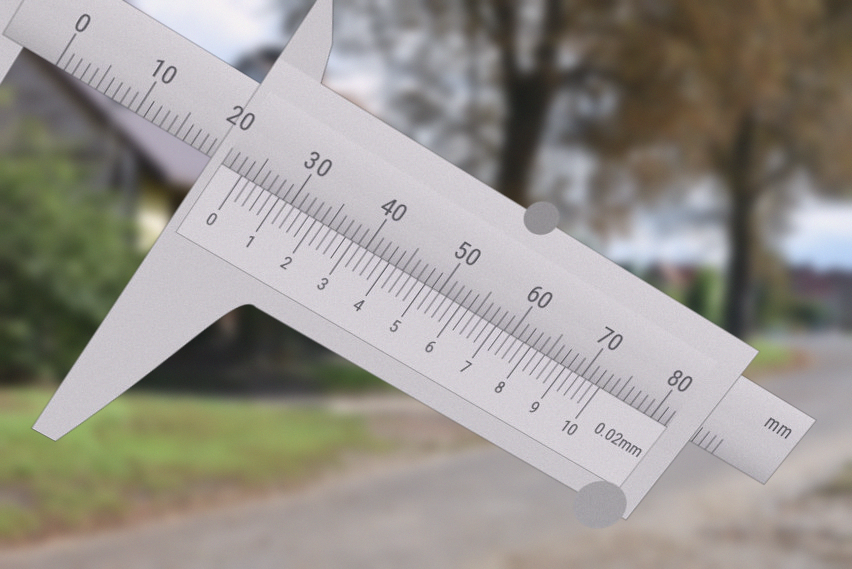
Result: 23.6 (mm)
